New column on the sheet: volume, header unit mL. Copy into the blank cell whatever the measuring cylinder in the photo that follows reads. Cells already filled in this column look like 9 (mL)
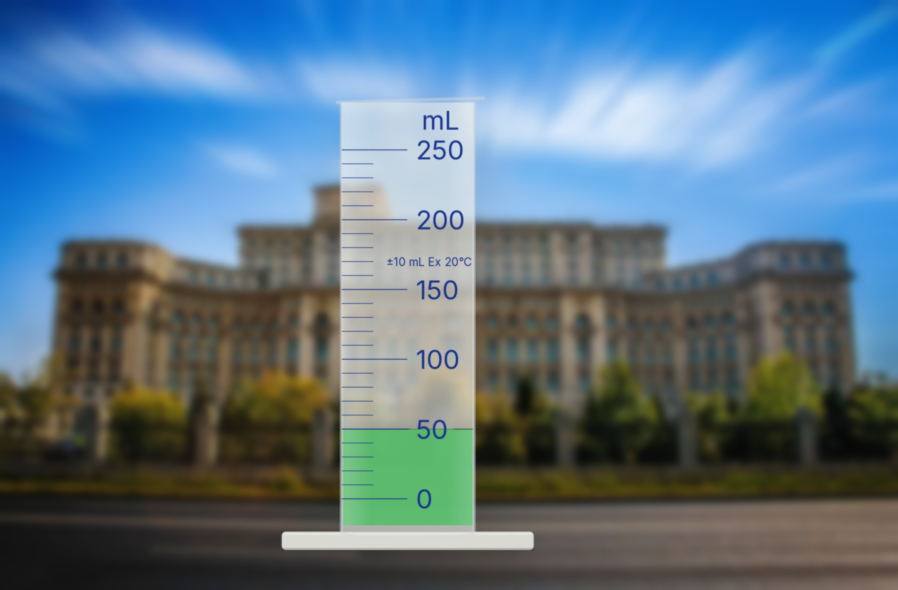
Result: 50 (mL)
